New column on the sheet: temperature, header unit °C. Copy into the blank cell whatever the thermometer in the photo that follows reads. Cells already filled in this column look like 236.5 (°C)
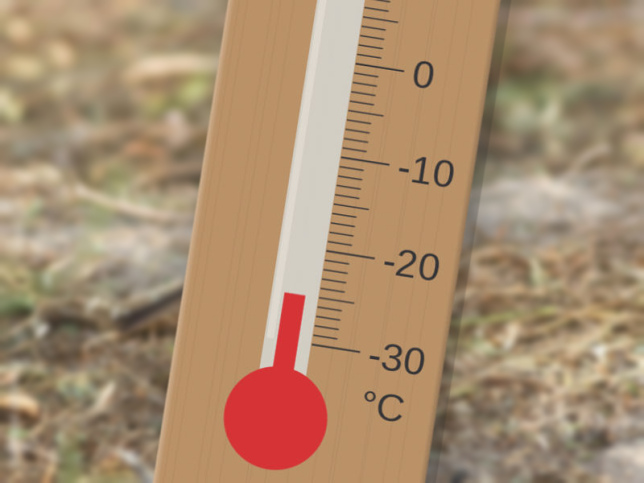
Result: -25 (°C)
